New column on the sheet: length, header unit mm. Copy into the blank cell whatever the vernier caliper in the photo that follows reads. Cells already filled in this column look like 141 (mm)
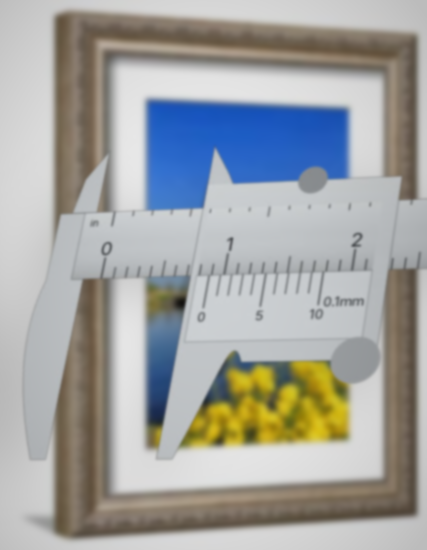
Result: 8.8 (mm)
